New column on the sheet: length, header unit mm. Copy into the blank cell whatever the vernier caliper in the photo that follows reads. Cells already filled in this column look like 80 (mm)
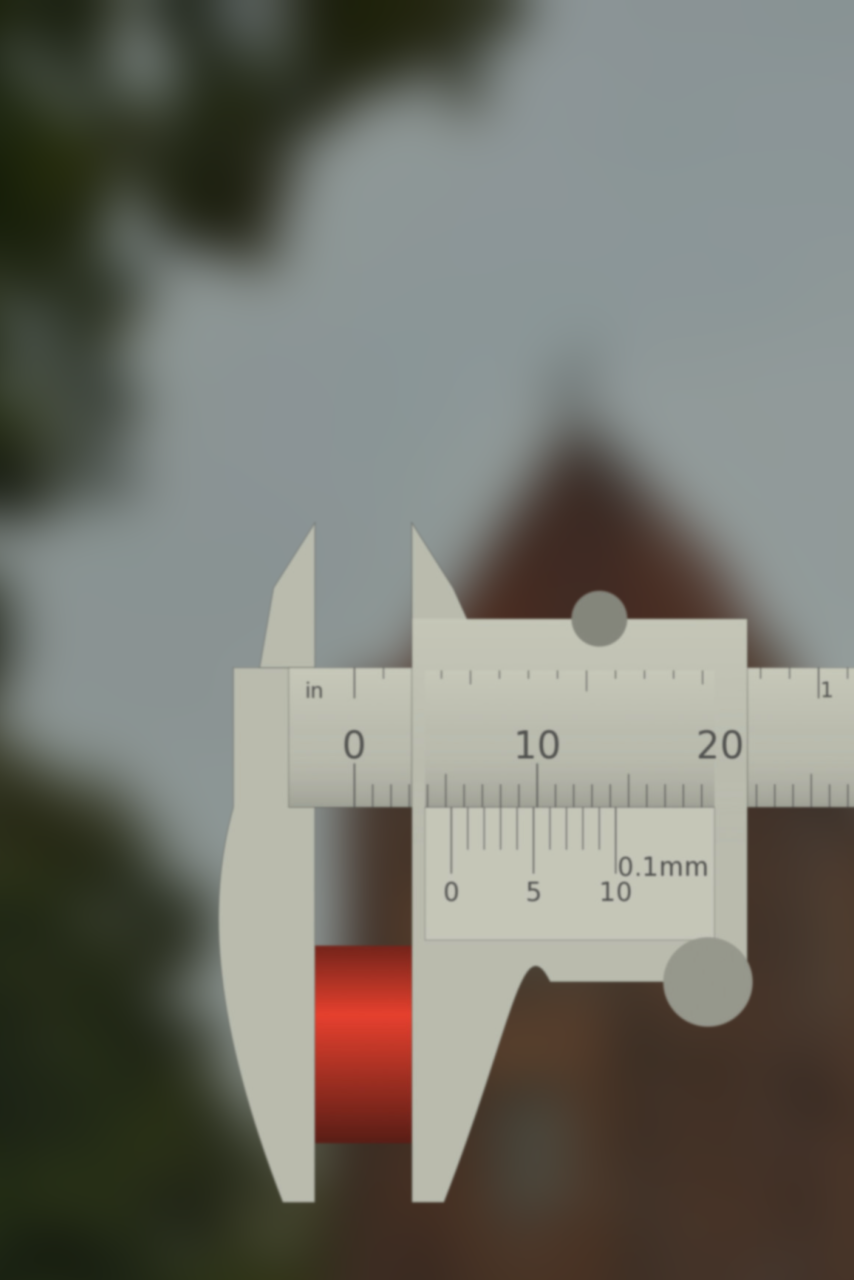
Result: 5.3 (mm)
